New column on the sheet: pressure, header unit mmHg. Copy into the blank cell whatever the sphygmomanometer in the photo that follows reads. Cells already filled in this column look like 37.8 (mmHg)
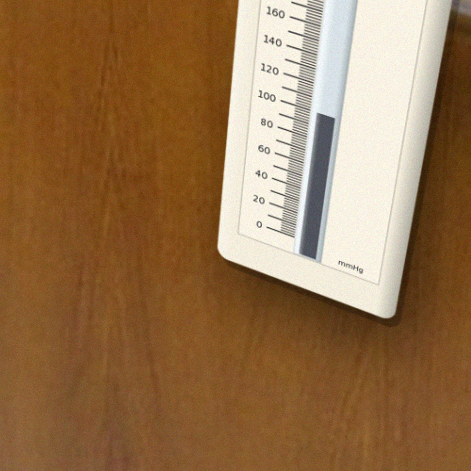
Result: 100 (mmHg)
